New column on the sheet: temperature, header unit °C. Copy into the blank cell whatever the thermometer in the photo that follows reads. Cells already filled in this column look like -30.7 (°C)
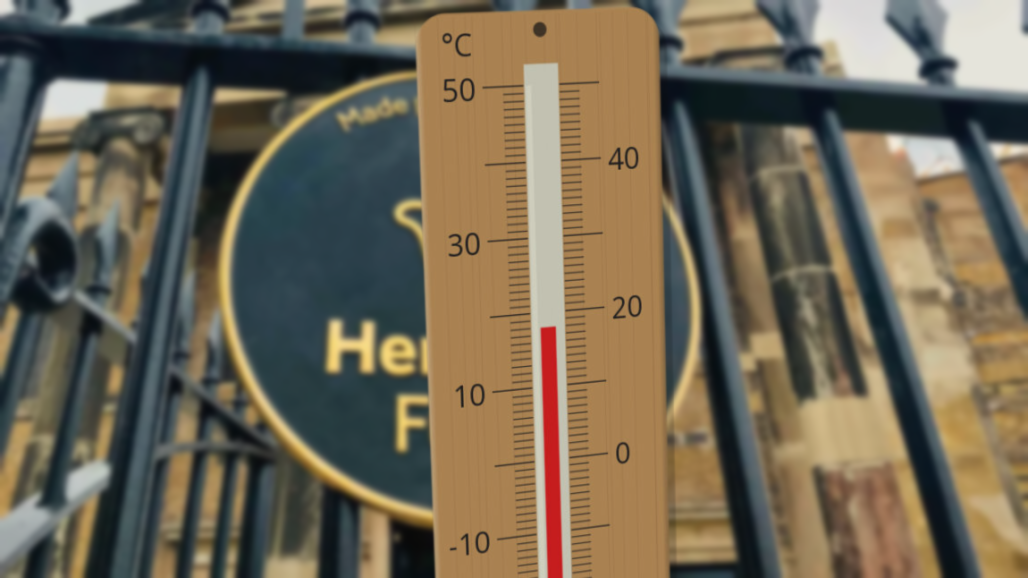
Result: 18 (°C)
